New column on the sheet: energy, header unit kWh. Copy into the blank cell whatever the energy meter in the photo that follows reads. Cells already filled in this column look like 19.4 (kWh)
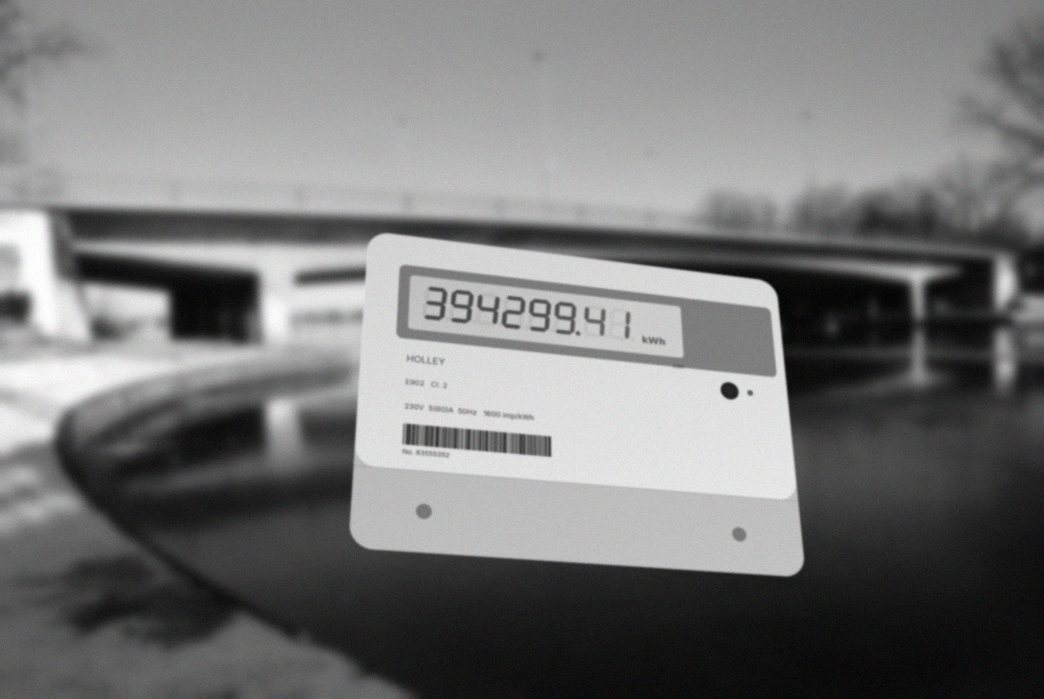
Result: 394299.41 (kWh)
